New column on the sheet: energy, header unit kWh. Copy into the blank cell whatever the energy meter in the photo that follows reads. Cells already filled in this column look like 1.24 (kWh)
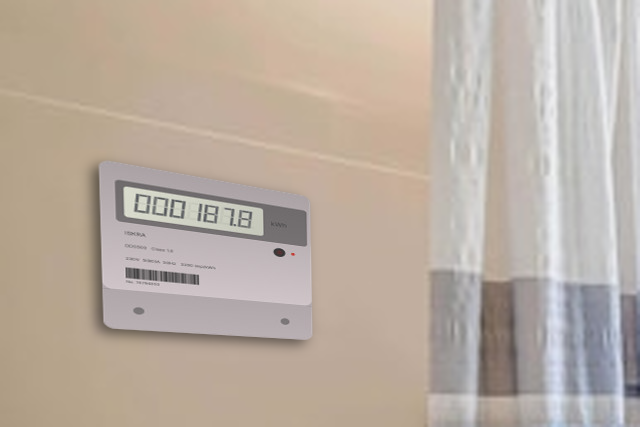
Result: 187.8 (kWh)
